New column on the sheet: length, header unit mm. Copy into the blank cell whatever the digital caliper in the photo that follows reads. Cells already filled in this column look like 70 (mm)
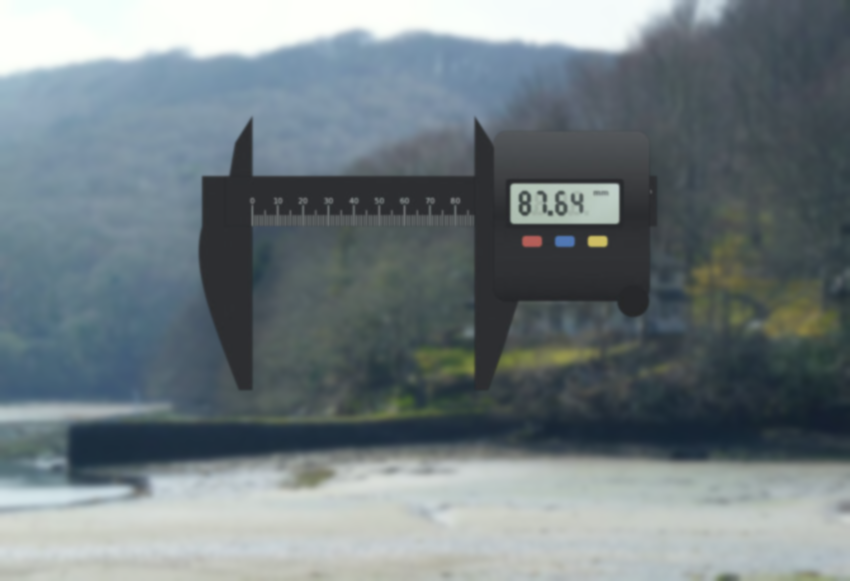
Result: 87.64 (mm)
